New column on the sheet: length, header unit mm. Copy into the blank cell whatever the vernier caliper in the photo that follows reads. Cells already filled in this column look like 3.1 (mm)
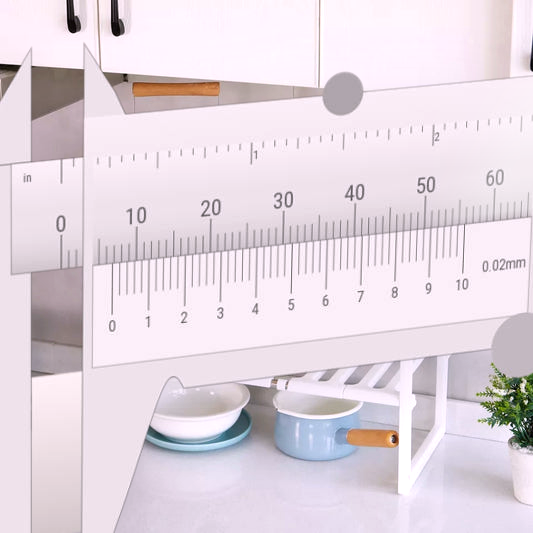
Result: 6.8 (mm)
